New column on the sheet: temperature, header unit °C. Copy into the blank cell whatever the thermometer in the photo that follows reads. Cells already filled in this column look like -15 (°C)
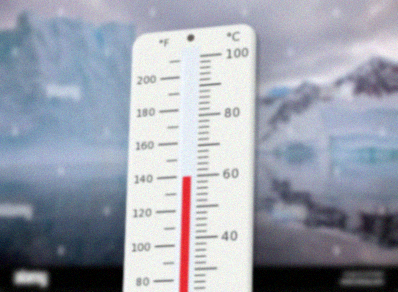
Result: 60 (°C)
